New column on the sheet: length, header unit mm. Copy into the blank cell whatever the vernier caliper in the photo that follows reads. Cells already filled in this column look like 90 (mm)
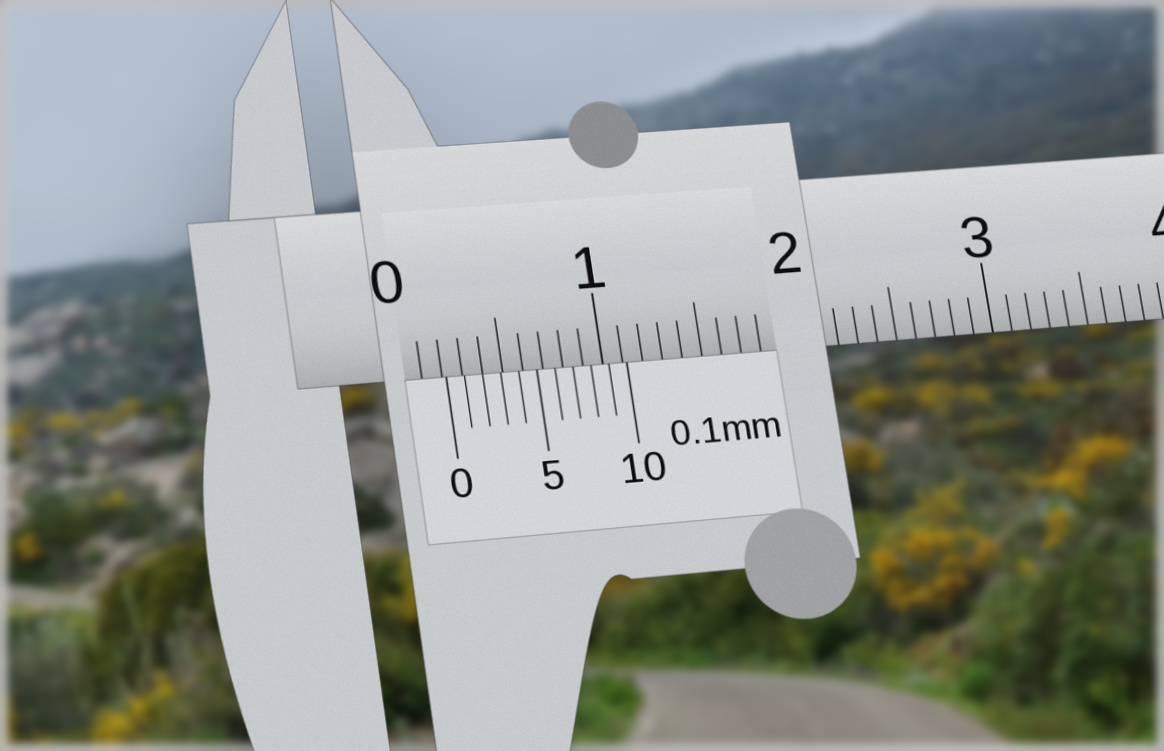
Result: 2.2 (mm)
